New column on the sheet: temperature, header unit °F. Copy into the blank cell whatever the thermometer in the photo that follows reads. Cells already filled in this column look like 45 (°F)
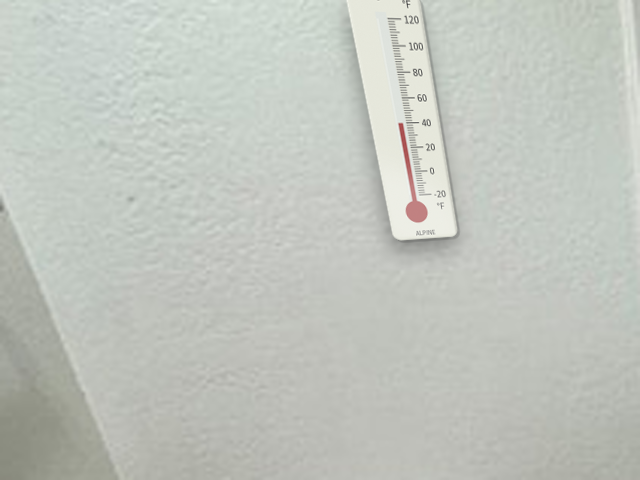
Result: 40 (°F)
